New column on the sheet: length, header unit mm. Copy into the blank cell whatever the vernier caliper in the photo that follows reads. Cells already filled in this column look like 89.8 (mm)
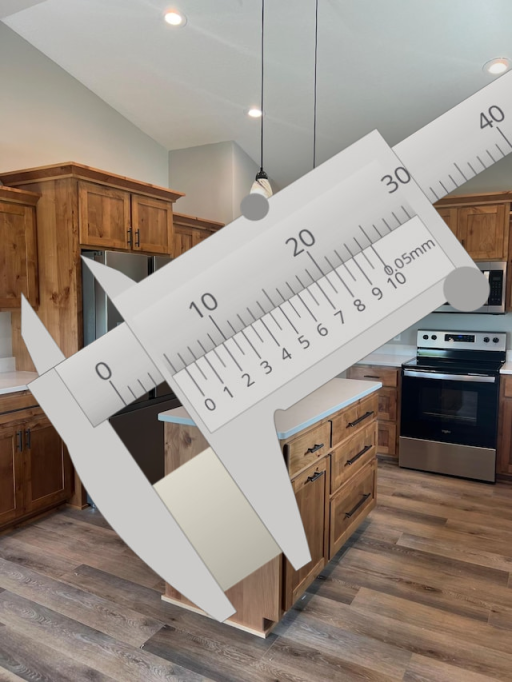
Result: 5.8 (mm)
